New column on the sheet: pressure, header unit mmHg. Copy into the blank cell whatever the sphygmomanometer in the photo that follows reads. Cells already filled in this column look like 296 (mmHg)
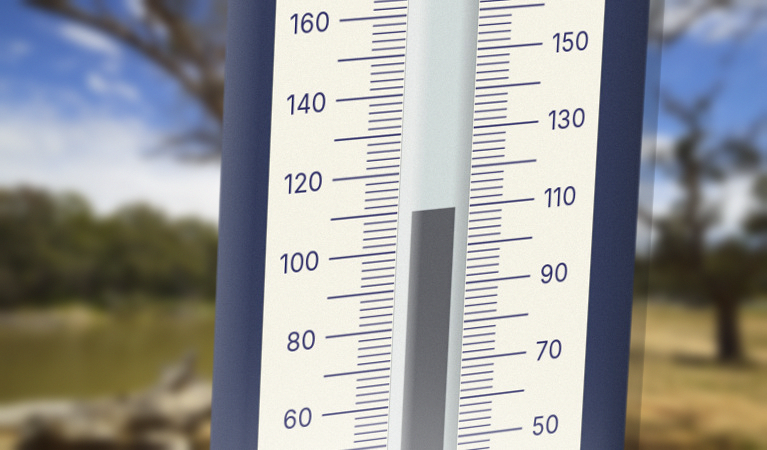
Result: 110 (mmHg)
